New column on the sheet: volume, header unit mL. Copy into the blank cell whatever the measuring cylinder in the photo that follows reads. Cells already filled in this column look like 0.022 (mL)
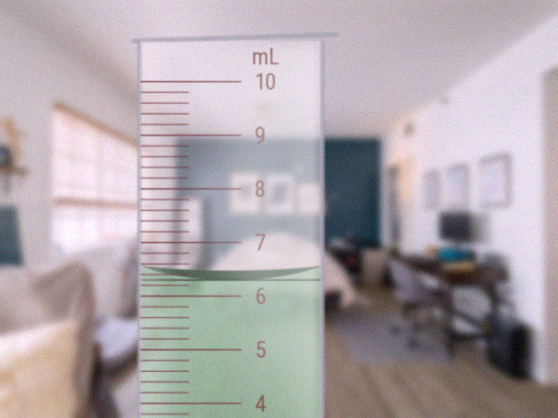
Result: 6.3 (mL)
